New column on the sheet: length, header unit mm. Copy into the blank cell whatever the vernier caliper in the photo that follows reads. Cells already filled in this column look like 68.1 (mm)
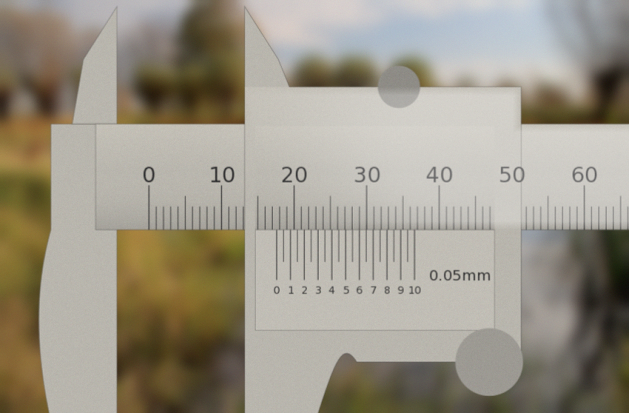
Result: 17.6 (mm)
